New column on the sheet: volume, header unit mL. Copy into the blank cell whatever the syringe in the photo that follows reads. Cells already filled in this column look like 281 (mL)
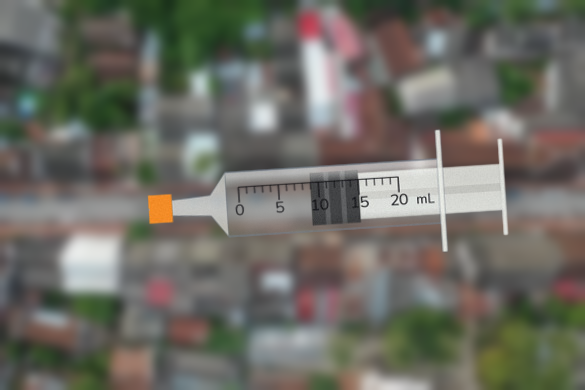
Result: 9 (mL)
